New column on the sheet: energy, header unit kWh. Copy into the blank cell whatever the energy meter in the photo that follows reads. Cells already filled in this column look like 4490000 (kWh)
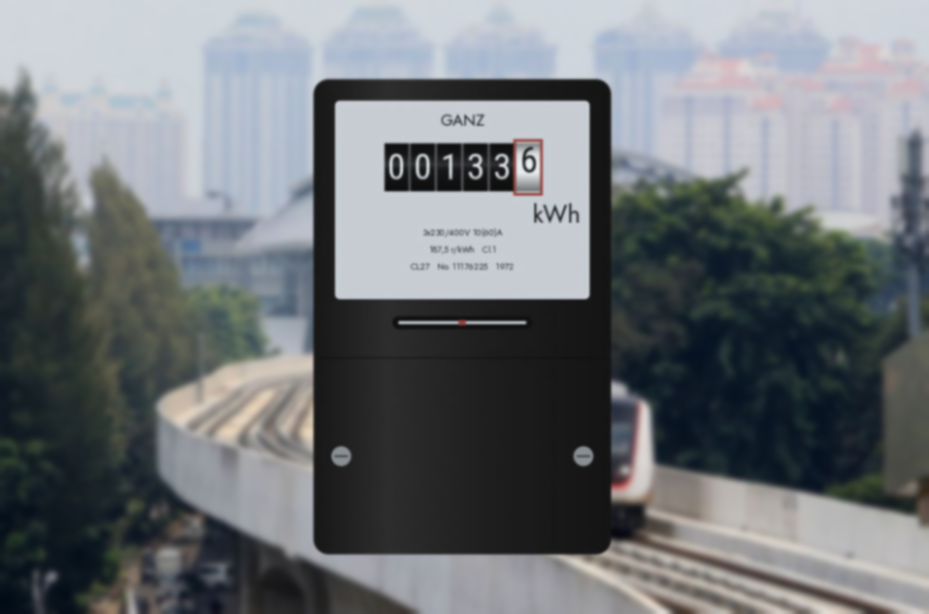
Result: 133.6 (kWh)
